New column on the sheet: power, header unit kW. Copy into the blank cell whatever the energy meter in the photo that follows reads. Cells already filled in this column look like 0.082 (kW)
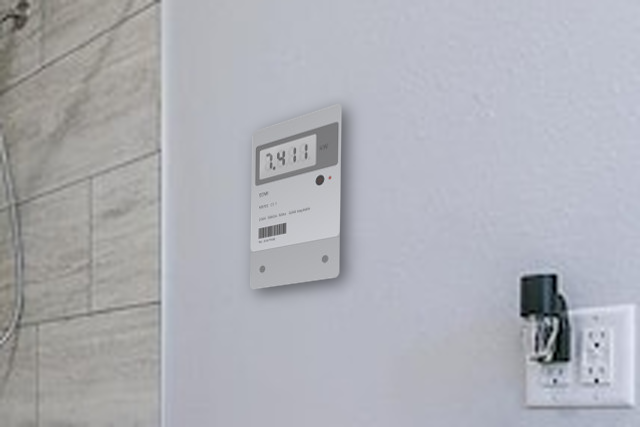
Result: 7.411 (kW)
